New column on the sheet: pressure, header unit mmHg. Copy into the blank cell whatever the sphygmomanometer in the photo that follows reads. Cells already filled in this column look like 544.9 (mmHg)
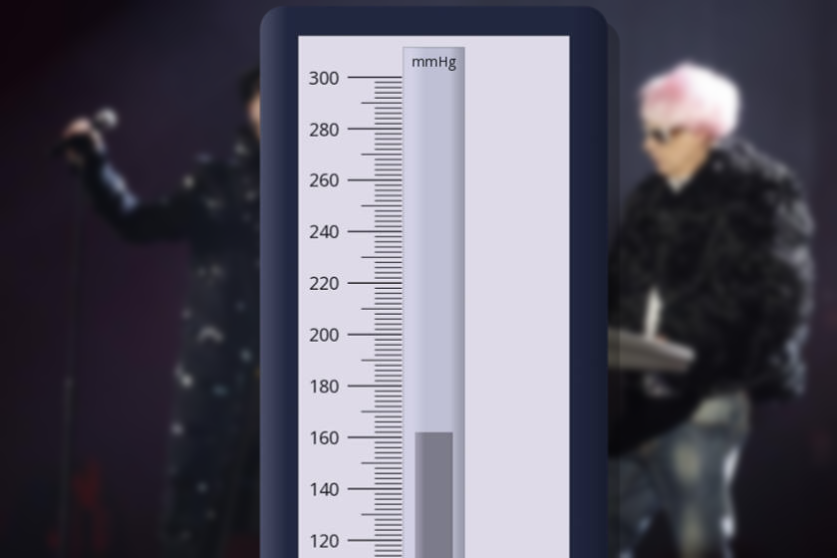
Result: 162 (mmHg)
